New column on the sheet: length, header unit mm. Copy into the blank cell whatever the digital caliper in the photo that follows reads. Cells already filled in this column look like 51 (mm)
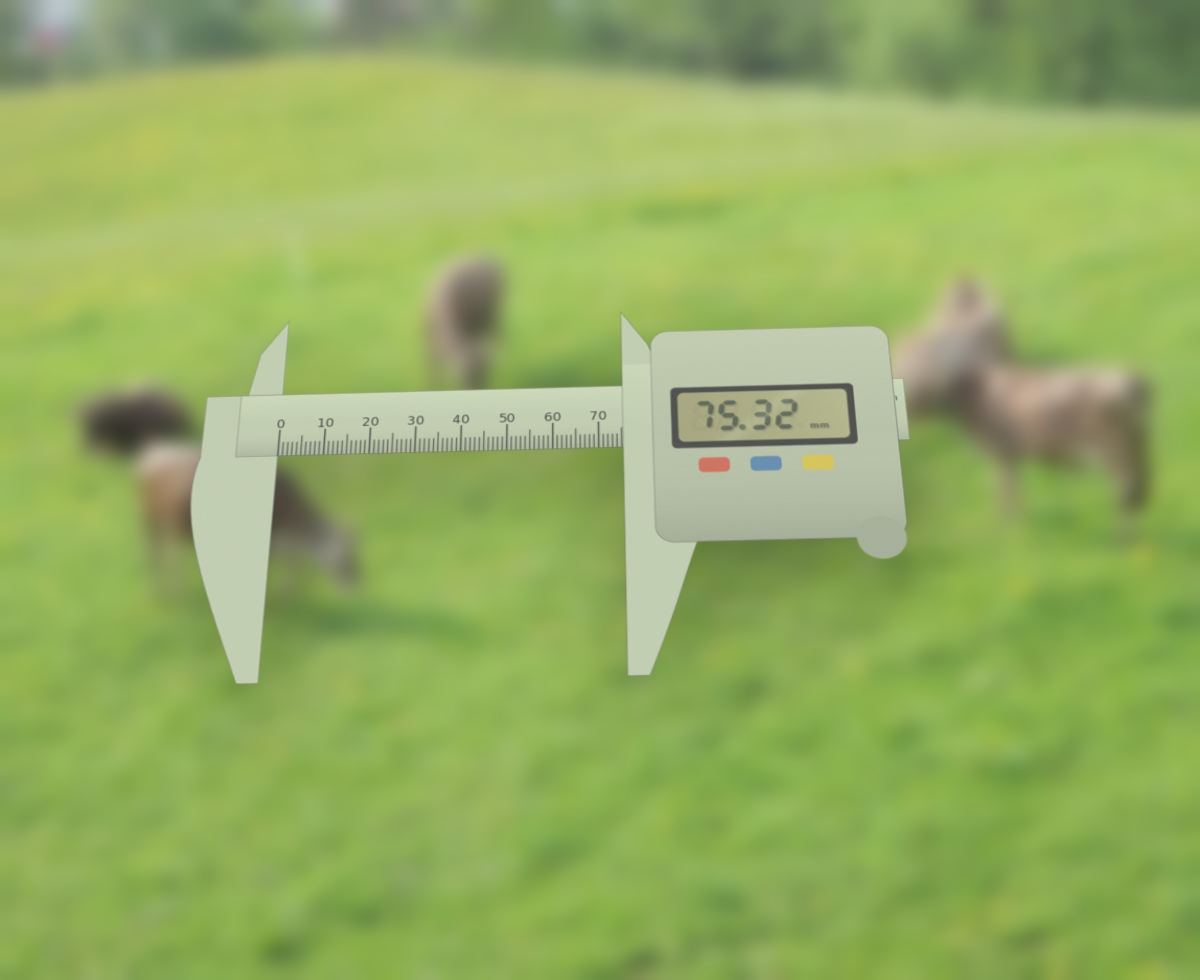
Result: 75.32 (mm)
